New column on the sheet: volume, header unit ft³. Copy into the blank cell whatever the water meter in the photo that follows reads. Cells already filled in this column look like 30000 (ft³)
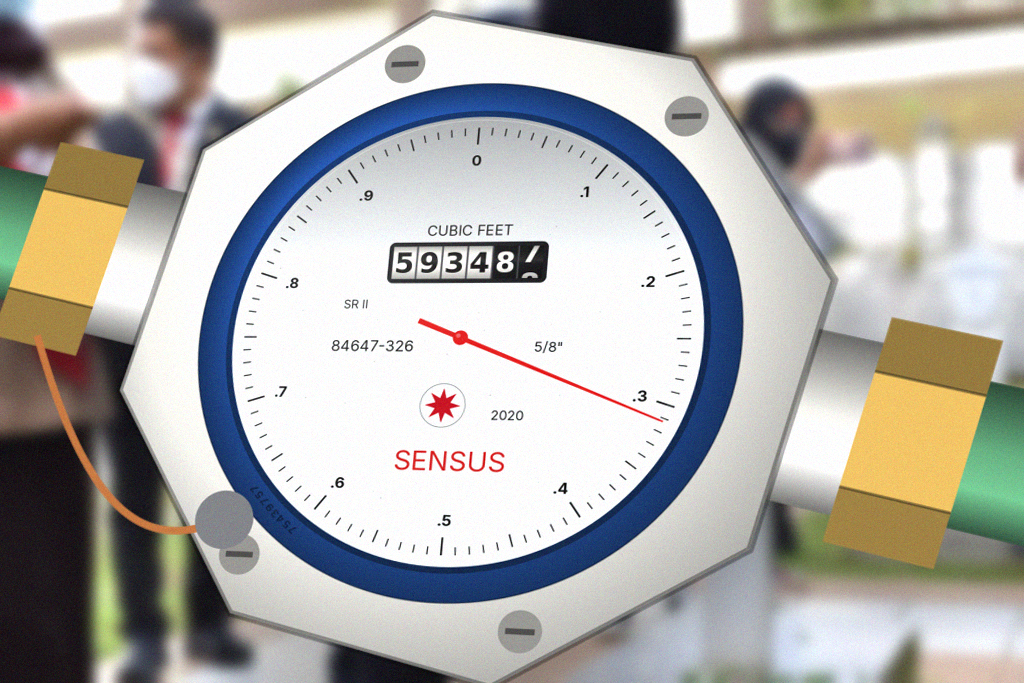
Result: 593487.31 (ft³)
